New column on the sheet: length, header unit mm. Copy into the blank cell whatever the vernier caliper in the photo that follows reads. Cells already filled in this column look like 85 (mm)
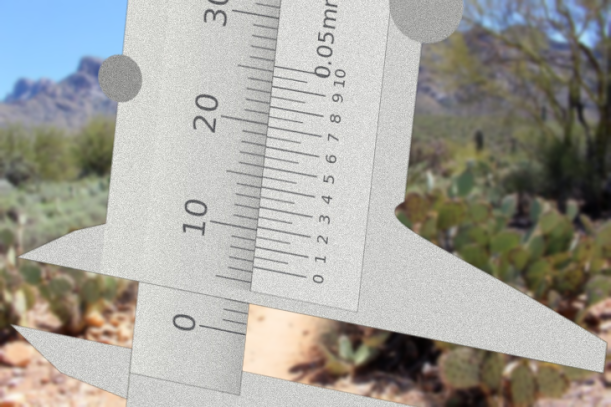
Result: 6.5 (mm)
